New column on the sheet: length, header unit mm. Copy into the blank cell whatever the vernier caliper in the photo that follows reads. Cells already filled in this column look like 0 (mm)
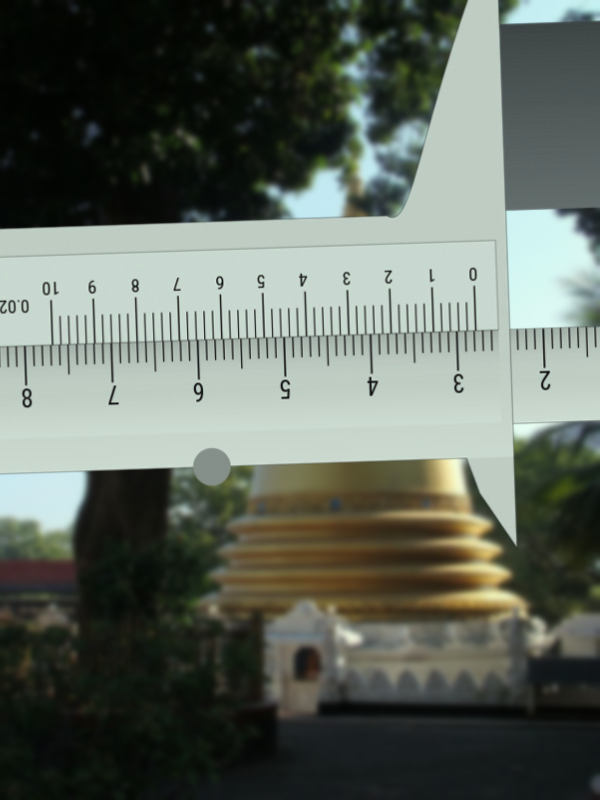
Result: 27.8 (mm)
